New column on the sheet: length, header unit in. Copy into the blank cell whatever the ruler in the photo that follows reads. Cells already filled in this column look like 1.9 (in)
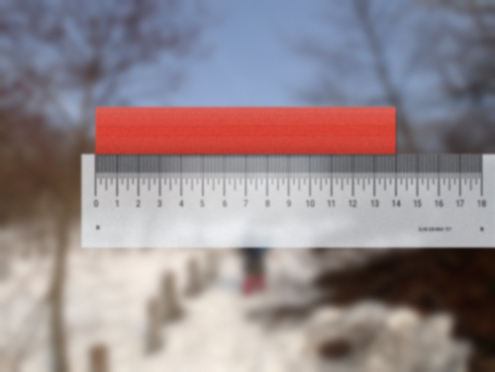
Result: 14 (in)
